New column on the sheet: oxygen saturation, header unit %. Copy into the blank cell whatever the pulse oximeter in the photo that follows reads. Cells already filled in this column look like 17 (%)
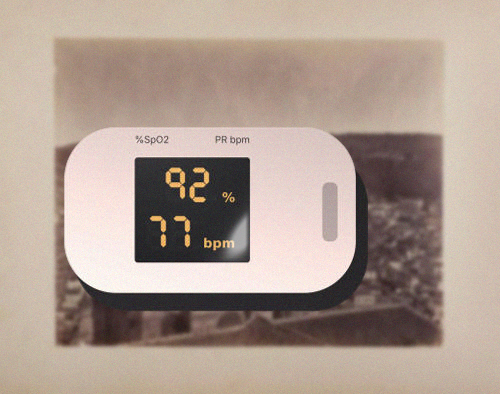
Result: 92 (%)
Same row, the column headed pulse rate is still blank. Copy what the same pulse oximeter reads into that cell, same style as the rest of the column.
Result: 77 (bpm)
